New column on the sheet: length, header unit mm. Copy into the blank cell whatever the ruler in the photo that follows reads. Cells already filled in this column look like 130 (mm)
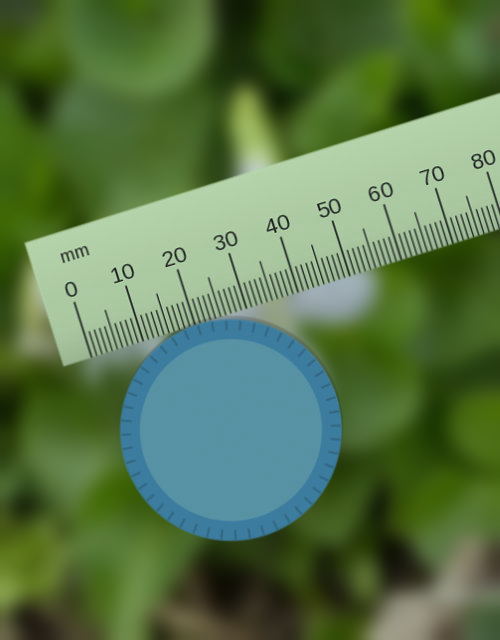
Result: 41 (mm)
